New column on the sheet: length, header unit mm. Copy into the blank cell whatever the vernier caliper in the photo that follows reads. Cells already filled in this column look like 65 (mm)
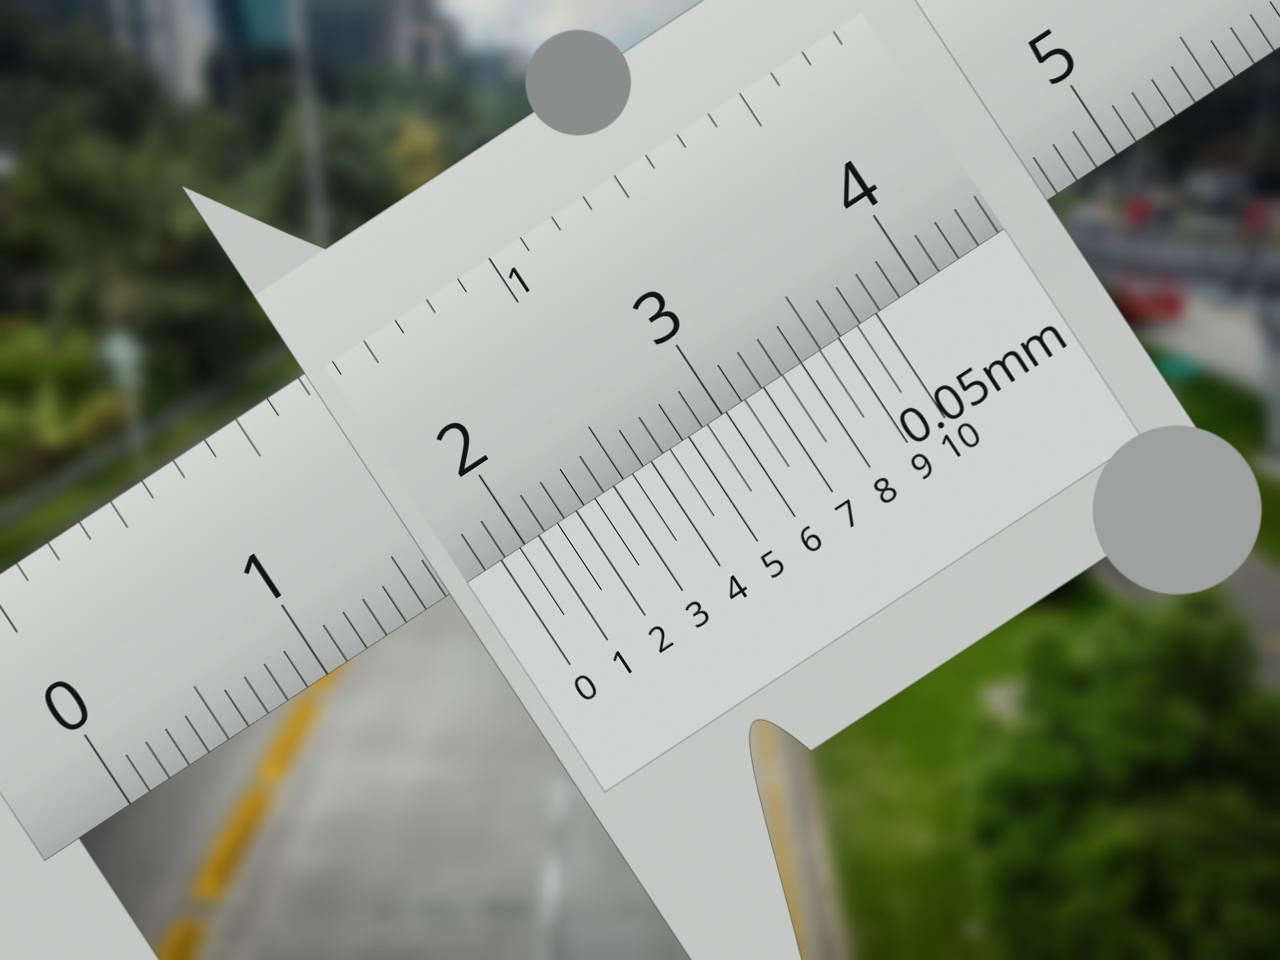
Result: 18.80 (mm)
